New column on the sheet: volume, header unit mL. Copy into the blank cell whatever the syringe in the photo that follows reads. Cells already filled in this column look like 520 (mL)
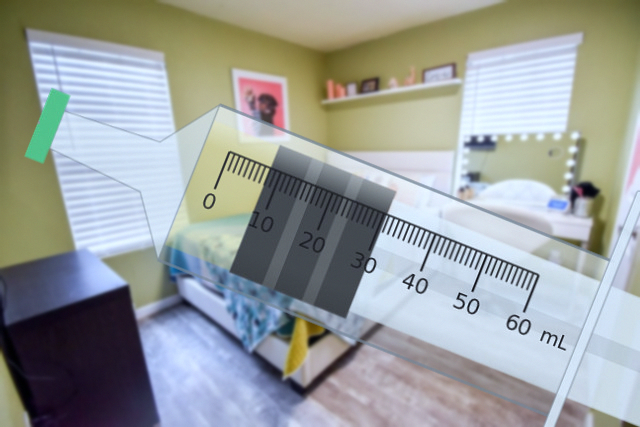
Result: 8 (mL)
